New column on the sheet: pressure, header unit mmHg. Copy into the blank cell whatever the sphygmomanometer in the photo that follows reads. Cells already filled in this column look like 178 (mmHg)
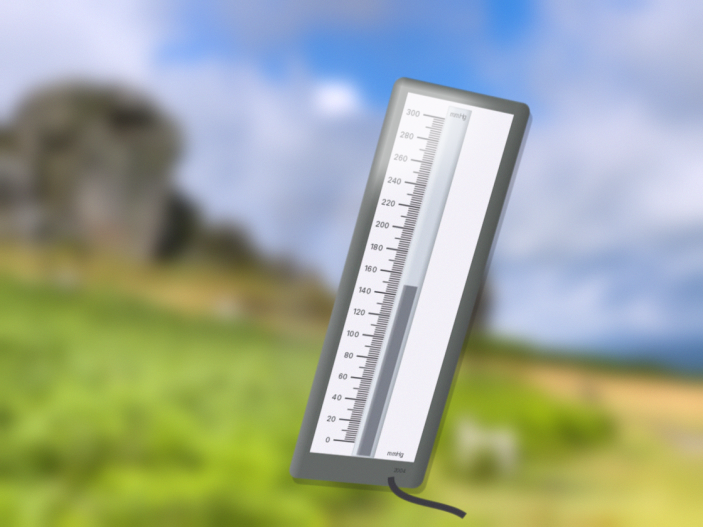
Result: 150 (mmHg)
